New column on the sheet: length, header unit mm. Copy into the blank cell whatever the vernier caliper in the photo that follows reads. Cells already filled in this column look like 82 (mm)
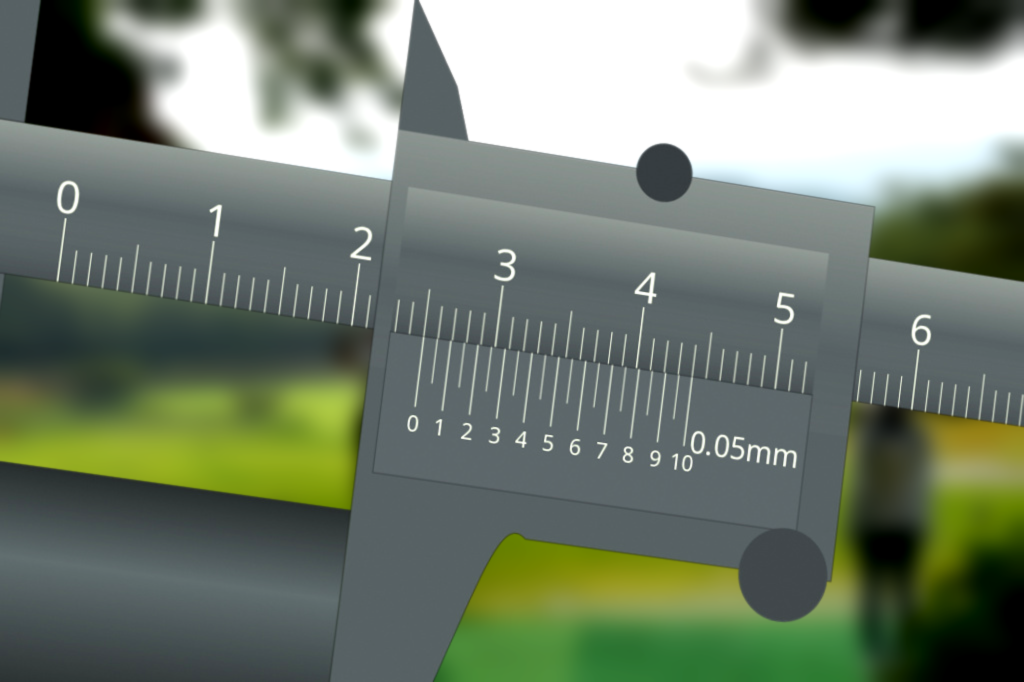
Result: 25.0 (mm)
